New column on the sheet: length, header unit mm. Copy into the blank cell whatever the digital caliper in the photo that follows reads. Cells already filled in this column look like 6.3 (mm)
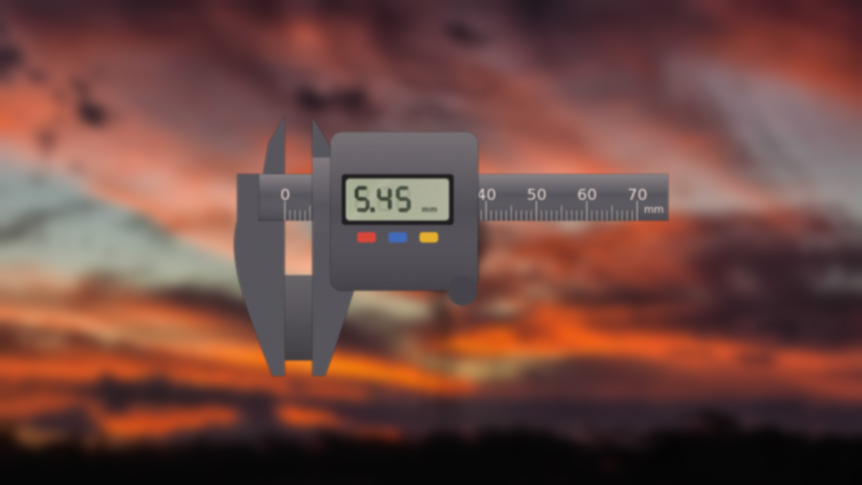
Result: 5.45 (mm)
